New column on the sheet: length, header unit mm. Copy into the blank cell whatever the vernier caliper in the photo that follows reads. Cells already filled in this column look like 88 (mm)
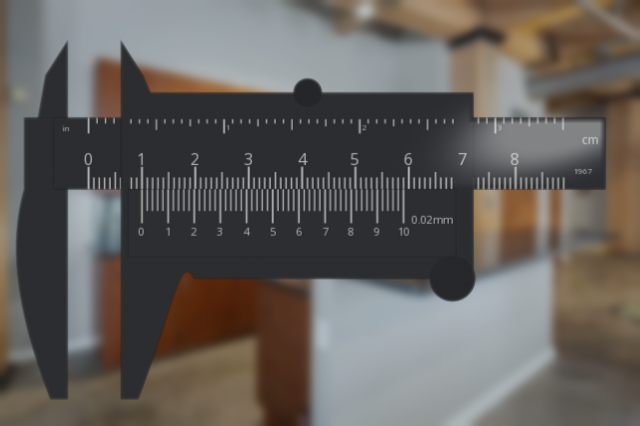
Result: 10.0 (mm)
